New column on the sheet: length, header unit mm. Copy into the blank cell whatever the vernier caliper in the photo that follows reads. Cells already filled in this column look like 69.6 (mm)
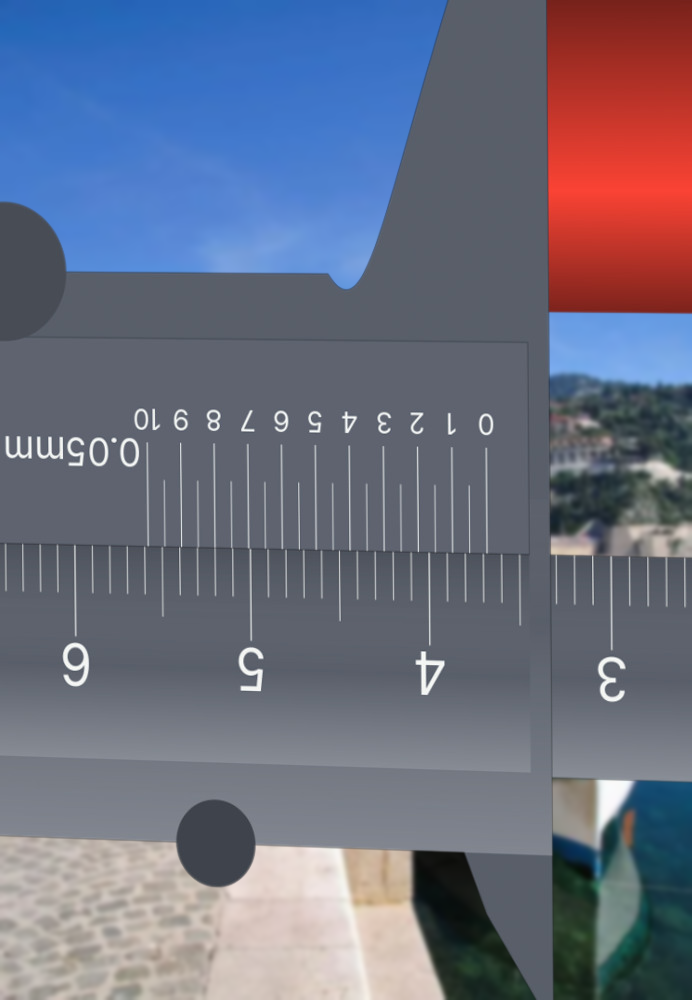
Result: 36.8 (mm)
